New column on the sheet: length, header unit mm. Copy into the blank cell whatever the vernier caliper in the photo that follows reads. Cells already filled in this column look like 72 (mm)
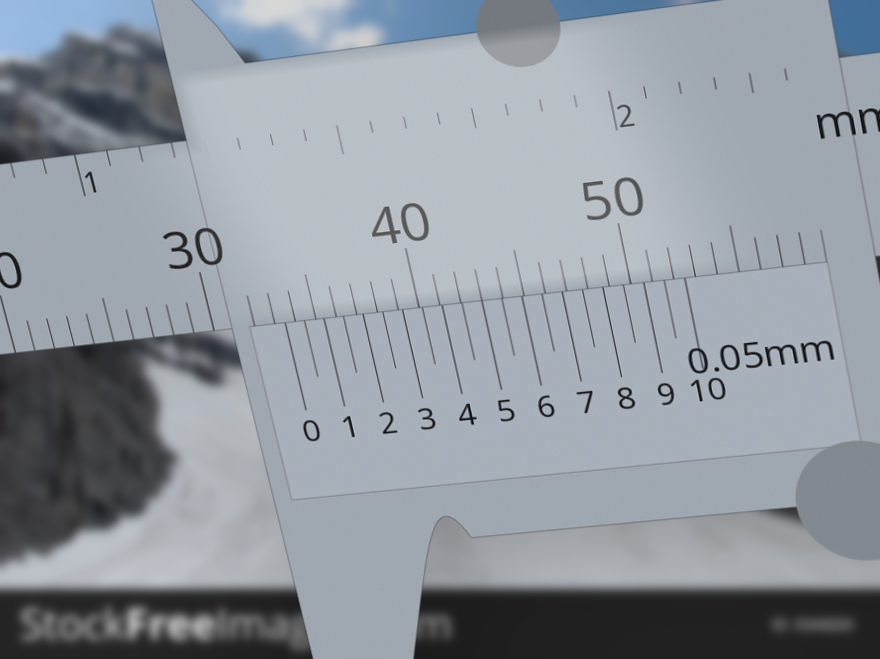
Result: 33.5 (mm)
